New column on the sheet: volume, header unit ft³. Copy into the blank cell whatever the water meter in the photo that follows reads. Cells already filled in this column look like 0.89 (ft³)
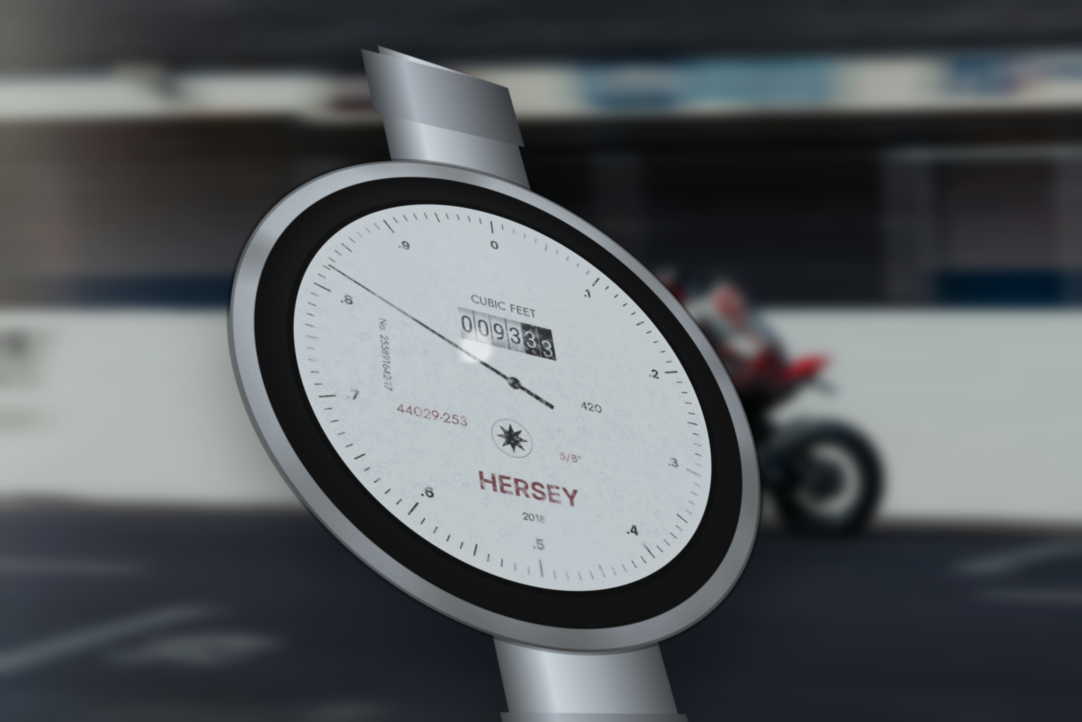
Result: 9332.82 (ft³)
